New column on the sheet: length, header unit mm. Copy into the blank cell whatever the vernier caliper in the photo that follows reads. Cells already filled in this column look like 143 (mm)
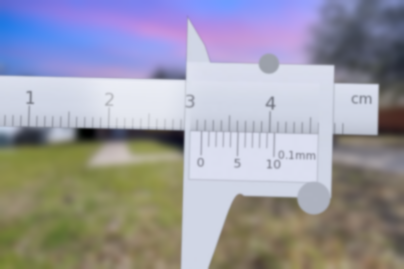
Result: 31.6 (mm)
